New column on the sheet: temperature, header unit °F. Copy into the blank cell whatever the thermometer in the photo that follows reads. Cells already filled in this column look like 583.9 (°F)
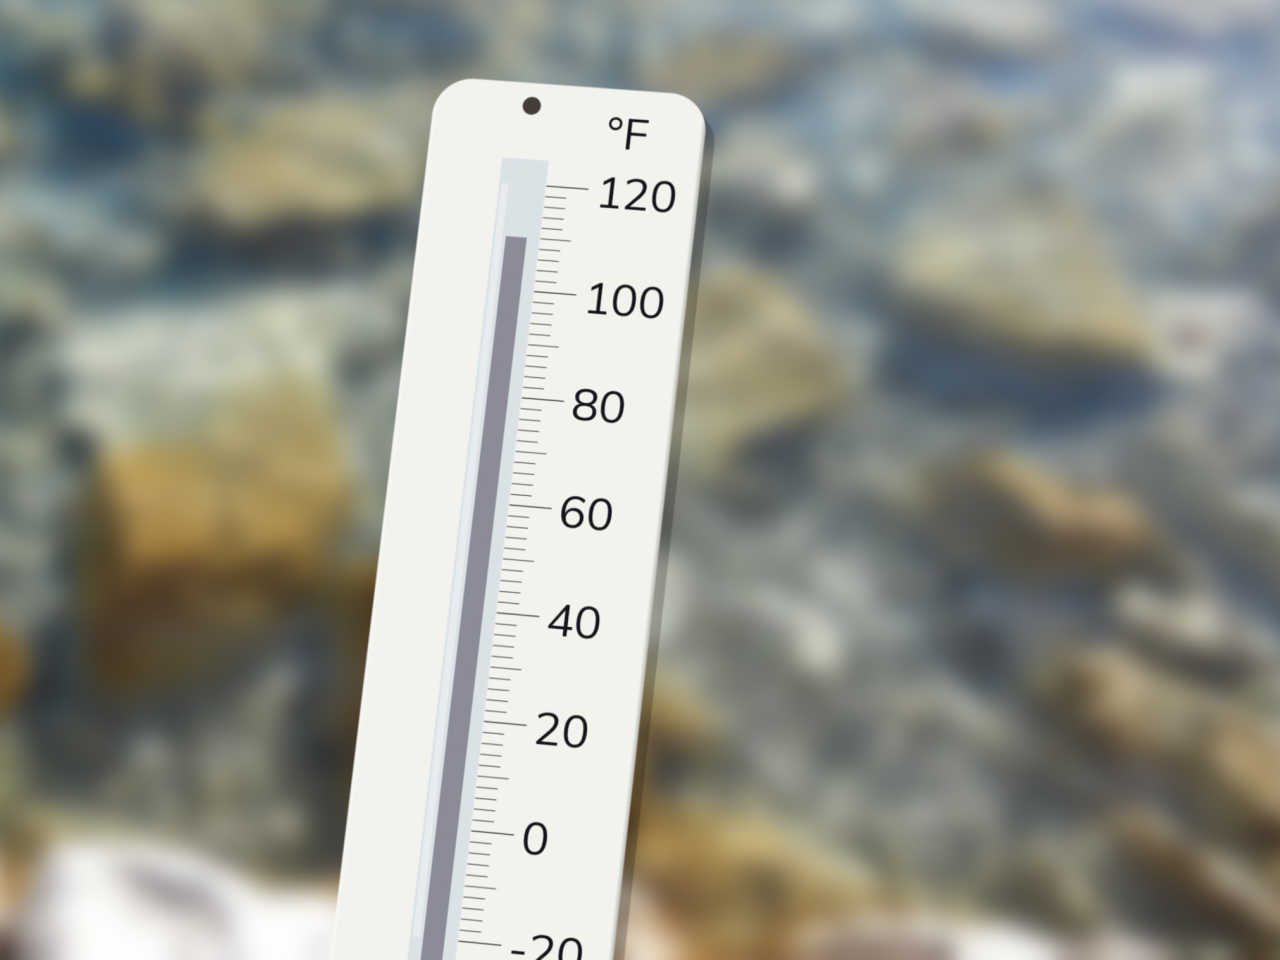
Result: 110 (°F)
